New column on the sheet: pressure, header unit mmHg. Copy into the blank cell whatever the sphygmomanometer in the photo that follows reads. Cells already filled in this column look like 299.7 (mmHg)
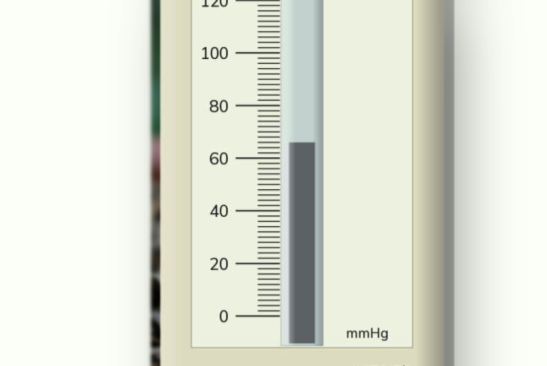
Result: 66 (mmHg)
